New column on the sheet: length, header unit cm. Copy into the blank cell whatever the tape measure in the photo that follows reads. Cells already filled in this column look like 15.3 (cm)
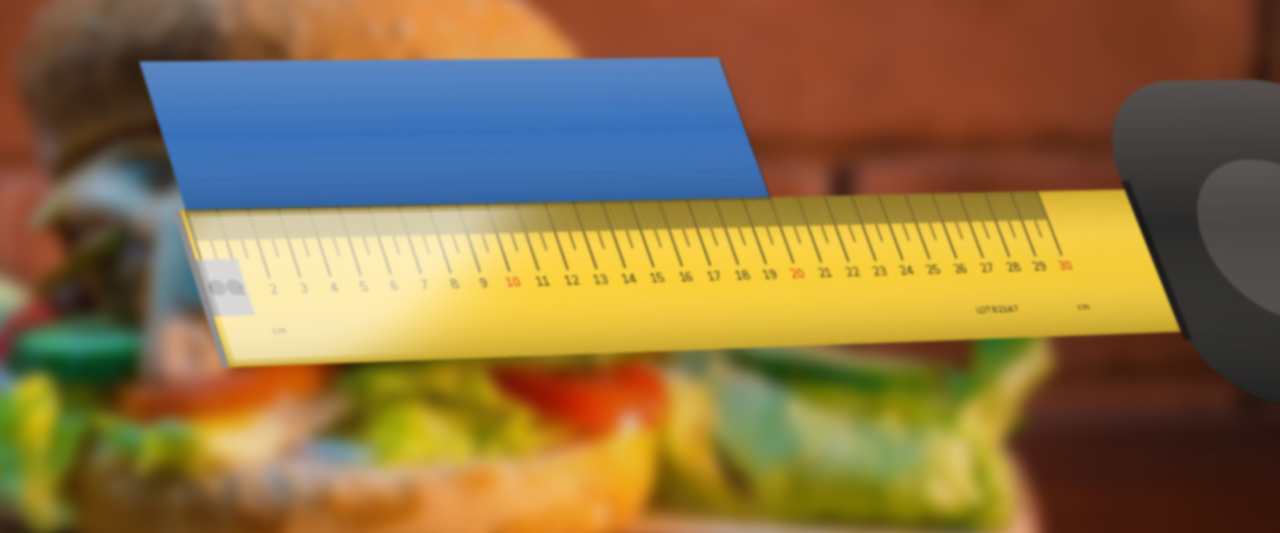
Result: 20 (cm)
